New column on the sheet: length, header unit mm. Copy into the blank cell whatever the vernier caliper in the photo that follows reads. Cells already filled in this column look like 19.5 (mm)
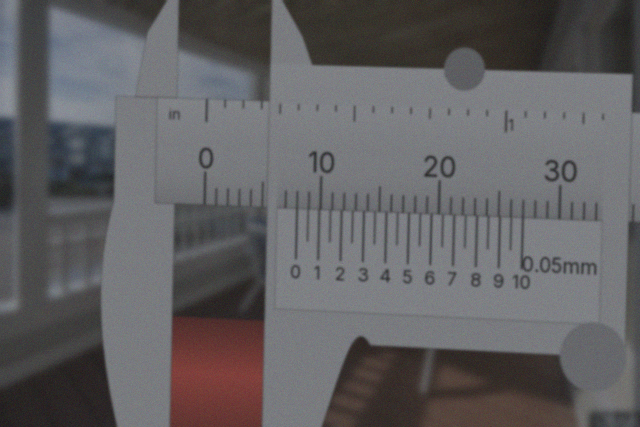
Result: 8.0 (mm)
